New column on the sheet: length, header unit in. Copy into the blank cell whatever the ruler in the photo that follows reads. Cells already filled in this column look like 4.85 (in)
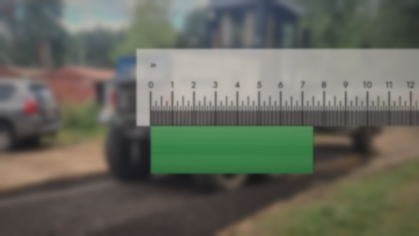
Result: 7.5 (in)
